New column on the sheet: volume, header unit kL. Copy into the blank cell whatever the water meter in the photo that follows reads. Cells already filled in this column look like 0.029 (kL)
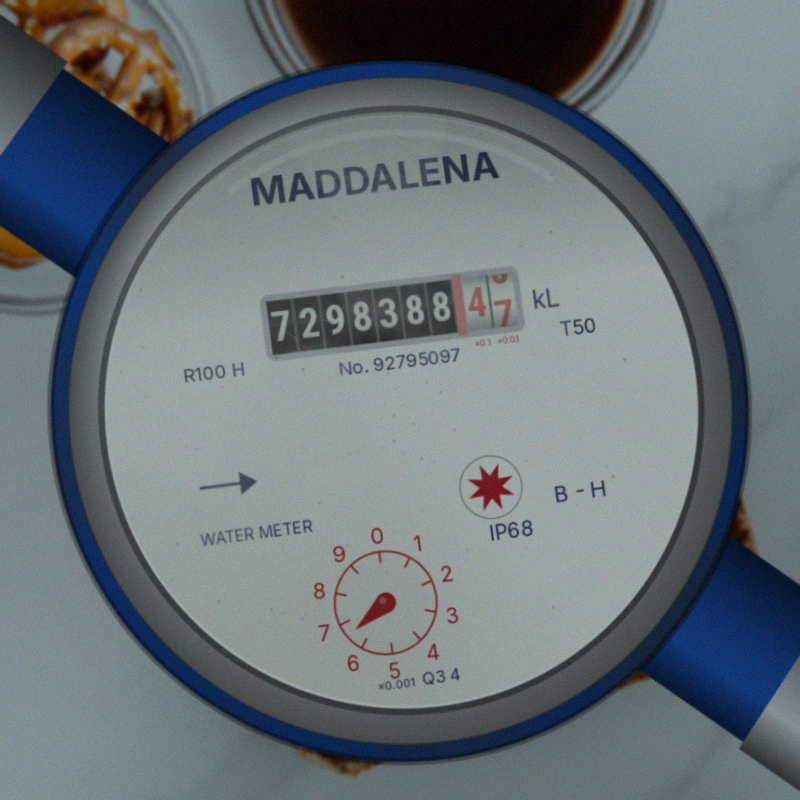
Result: 7298388.466 (kL)
